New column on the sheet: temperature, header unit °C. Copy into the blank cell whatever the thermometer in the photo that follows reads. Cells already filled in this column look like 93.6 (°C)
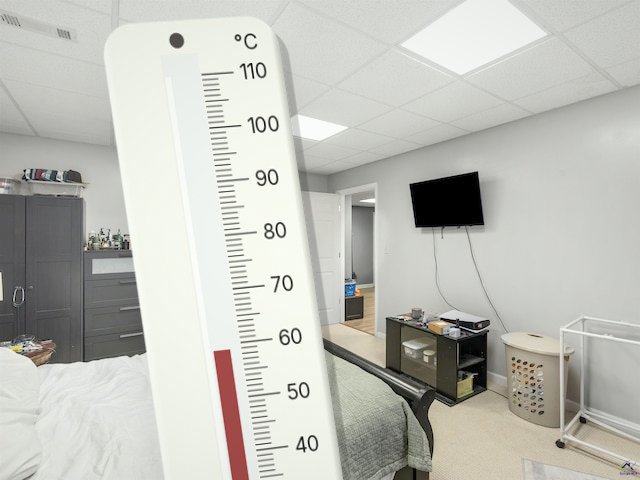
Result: 59 (°C)
